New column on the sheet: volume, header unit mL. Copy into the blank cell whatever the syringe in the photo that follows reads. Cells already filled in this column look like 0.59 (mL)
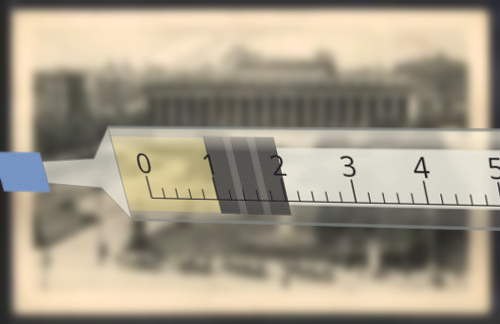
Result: 1 (mL)
